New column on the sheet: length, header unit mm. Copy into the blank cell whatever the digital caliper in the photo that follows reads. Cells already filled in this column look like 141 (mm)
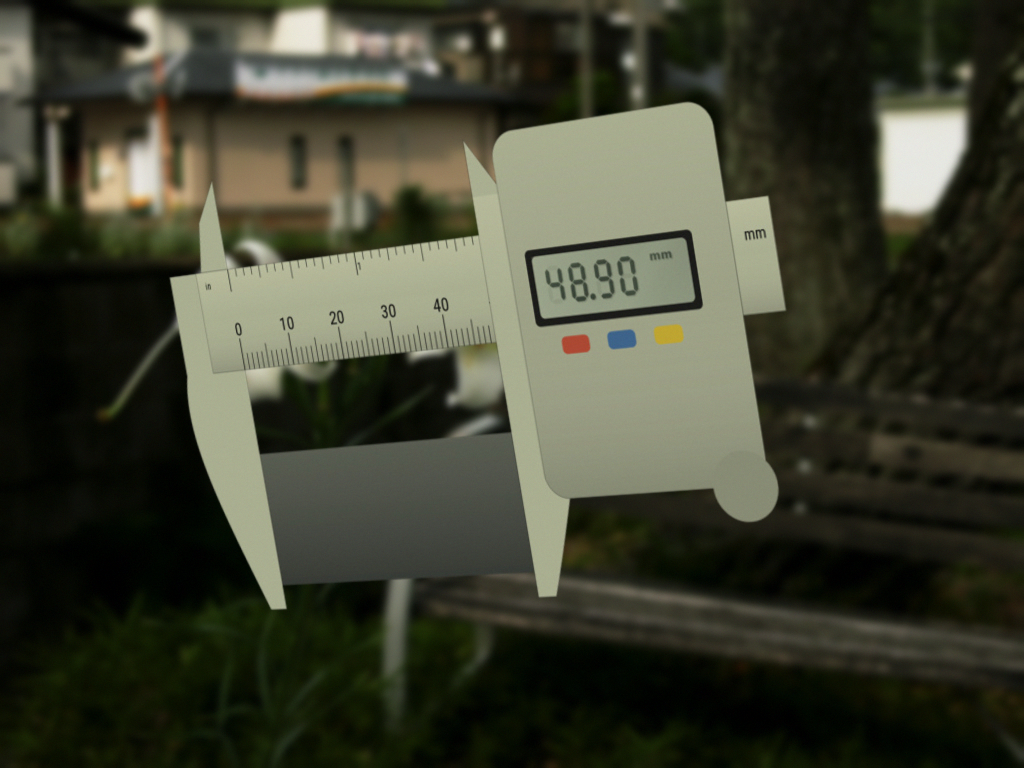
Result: 48.90 (mm)
